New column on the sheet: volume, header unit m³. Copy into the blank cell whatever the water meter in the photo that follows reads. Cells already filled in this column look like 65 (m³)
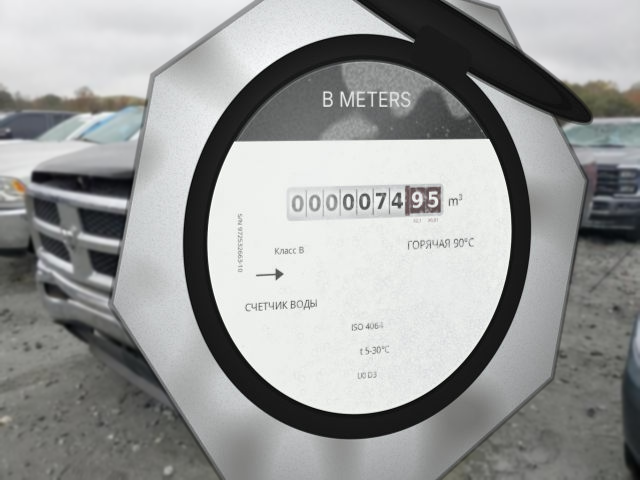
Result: 74.95 (m³)
